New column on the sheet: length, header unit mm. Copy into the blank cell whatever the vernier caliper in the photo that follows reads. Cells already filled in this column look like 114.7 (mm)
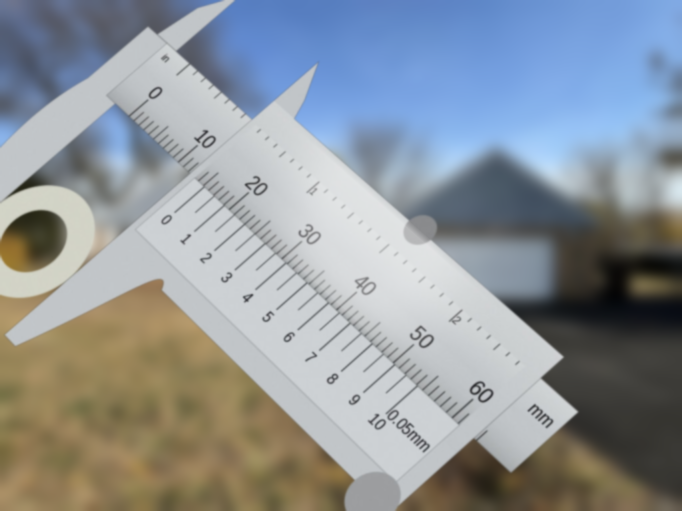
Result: 15.2 (mm)
